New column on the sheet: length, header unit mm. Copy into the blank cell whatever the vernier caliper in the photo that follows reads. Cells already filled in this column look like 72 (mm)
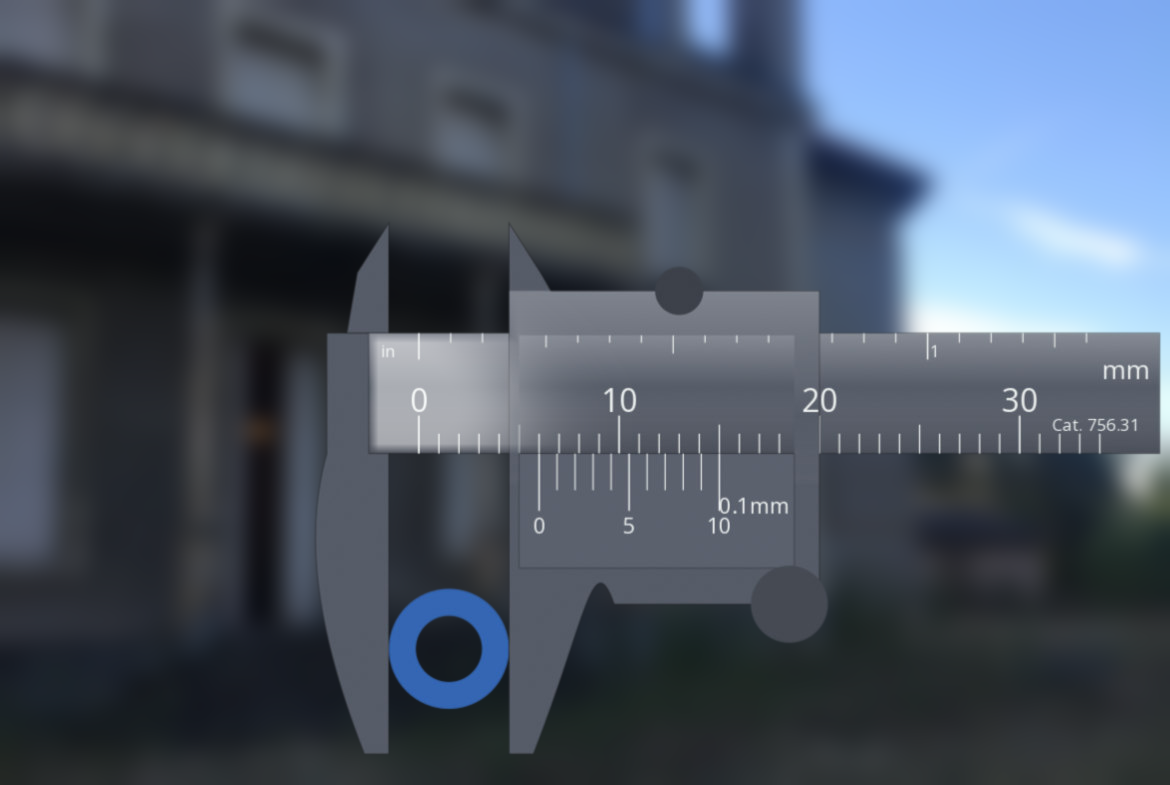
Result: 6.0 (mm)
